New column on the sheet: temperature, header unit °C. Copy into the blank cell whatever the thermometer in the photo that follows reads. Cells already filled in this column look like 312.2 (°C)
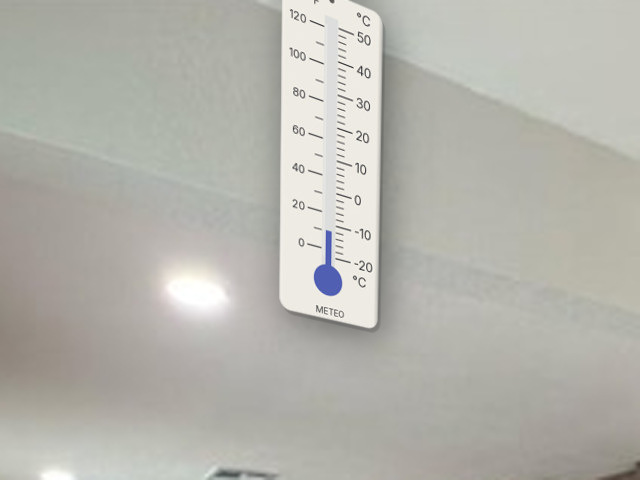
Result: -12 (°C)
